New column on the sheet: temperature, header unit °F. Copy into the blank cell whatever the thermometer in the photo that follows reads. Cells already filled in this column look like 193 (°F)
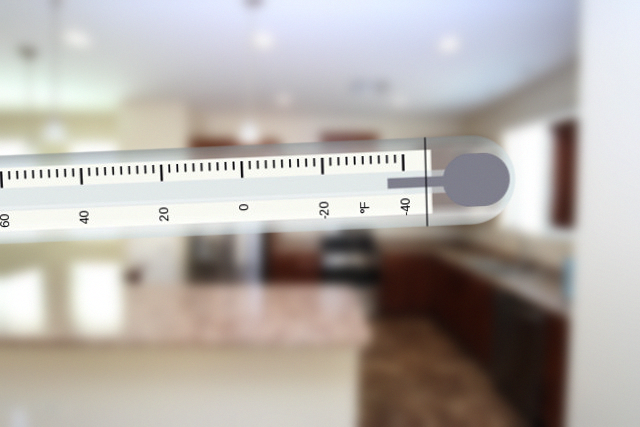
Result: -36 (°F)
